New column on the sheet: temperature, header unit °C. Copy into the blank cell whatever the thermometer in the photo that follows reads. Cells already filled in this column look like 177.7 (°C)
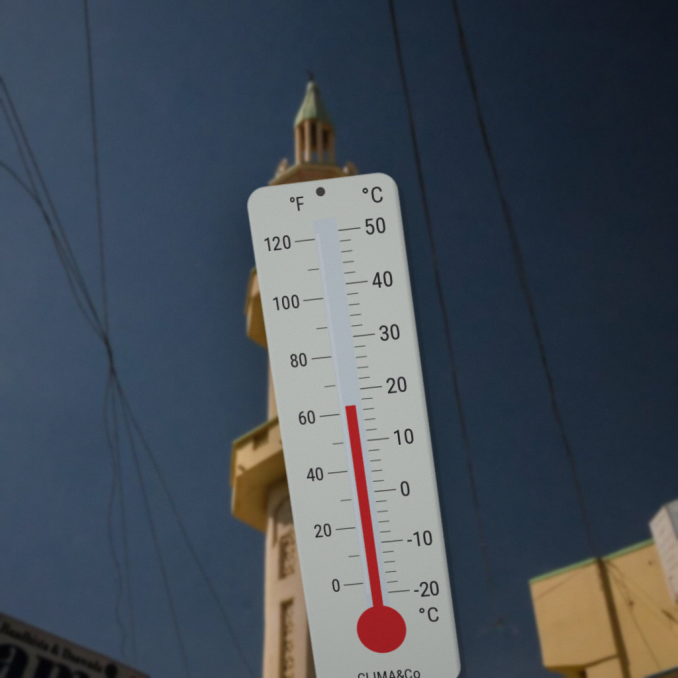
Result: 17 (°C)
